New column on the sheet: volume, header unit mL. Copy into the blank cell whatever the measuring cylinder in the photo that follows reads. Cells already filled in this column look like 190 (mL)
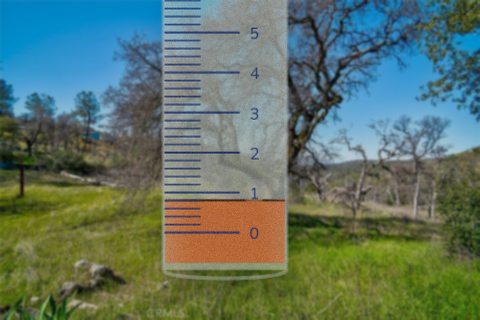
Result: 0.8 (mL)
